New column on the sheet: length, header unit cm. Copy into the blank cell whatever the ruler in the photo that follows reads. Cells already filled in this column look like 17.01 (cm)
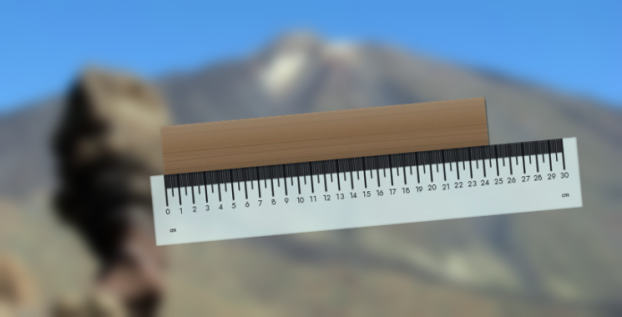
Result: 24.5 (cm)
